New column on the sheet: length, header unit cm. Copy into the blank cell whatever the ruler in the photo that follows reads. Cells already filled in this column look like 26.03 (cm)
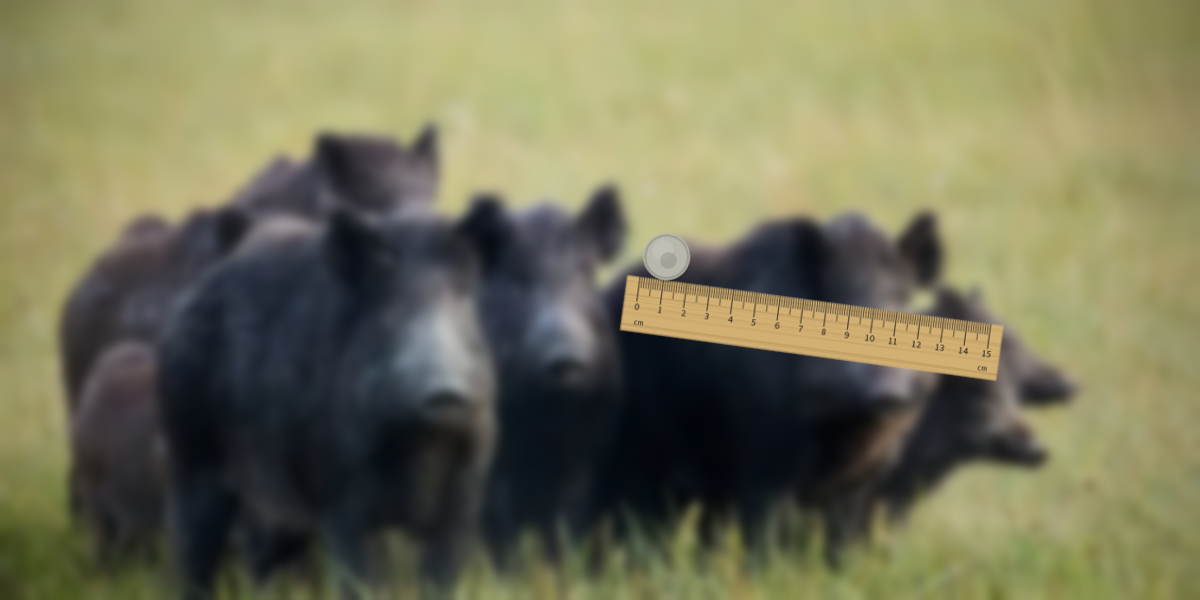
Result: 2 (cm)
